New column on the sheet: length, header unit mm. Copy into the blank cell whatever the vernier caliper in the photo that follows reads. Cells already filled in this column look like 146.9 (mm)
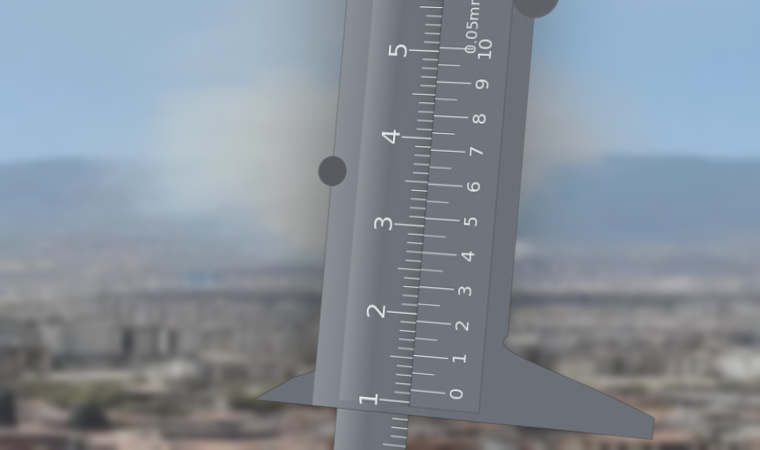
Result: 11.4 (mm)
